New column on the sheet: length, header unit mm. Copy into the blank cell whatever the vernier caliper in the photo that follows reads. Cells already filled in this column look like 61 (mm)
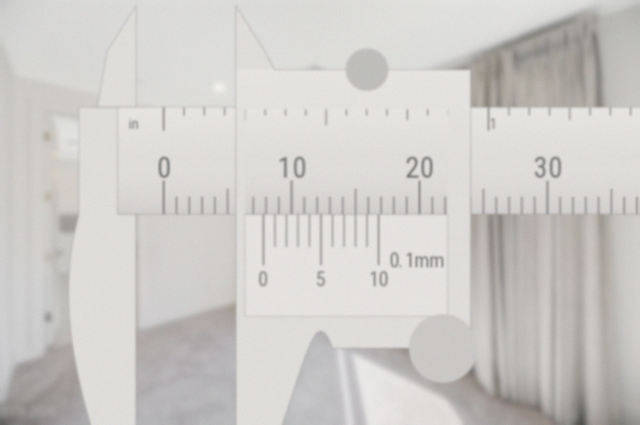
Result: 7.8 (mm)
